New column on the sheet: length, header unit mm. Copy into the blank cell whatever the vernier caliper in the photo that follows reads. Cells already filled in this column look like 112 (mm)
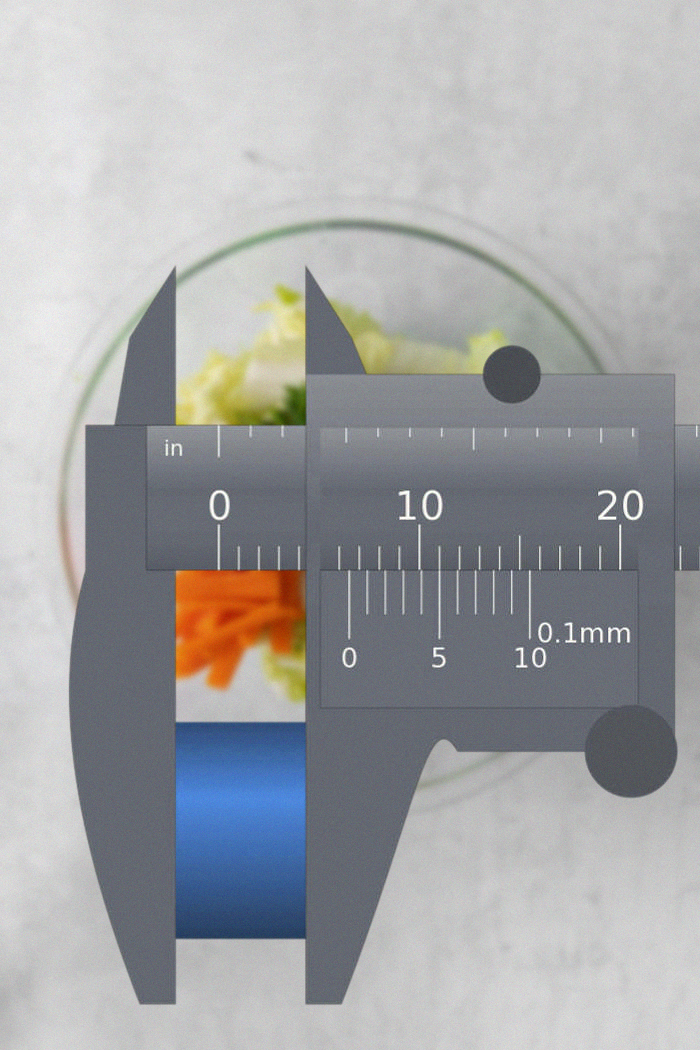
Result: 6.5 (mm)
